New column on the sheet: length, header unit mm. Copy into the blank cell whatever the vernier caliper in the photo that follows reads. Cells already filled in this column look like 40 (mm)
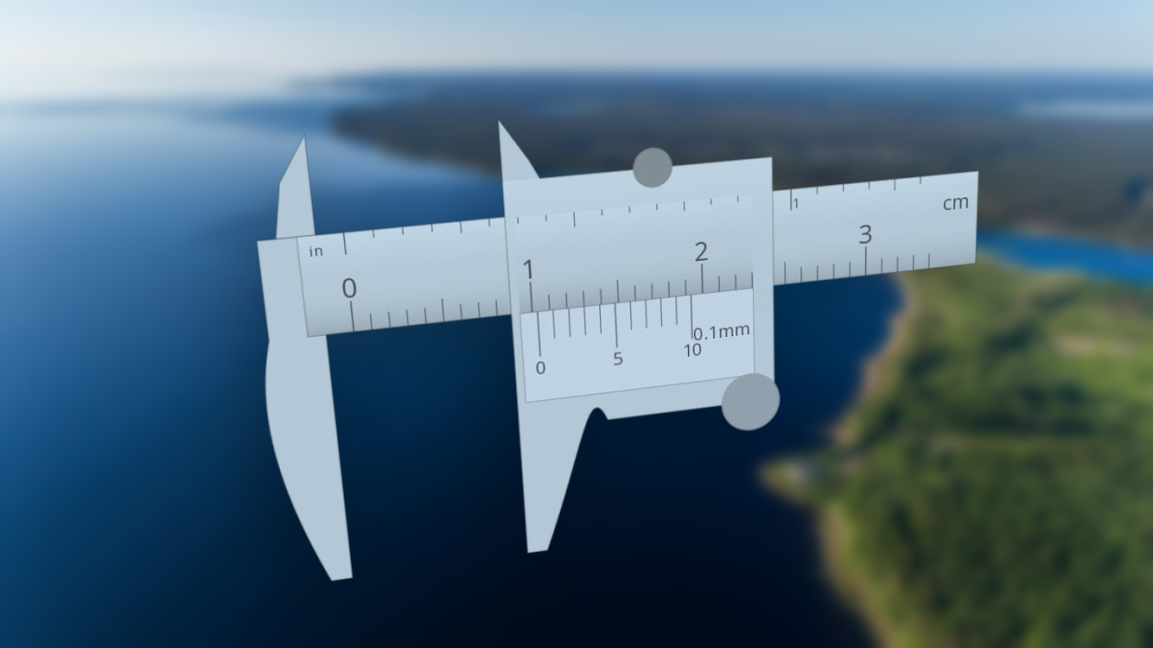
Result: 10.3 (mm)
